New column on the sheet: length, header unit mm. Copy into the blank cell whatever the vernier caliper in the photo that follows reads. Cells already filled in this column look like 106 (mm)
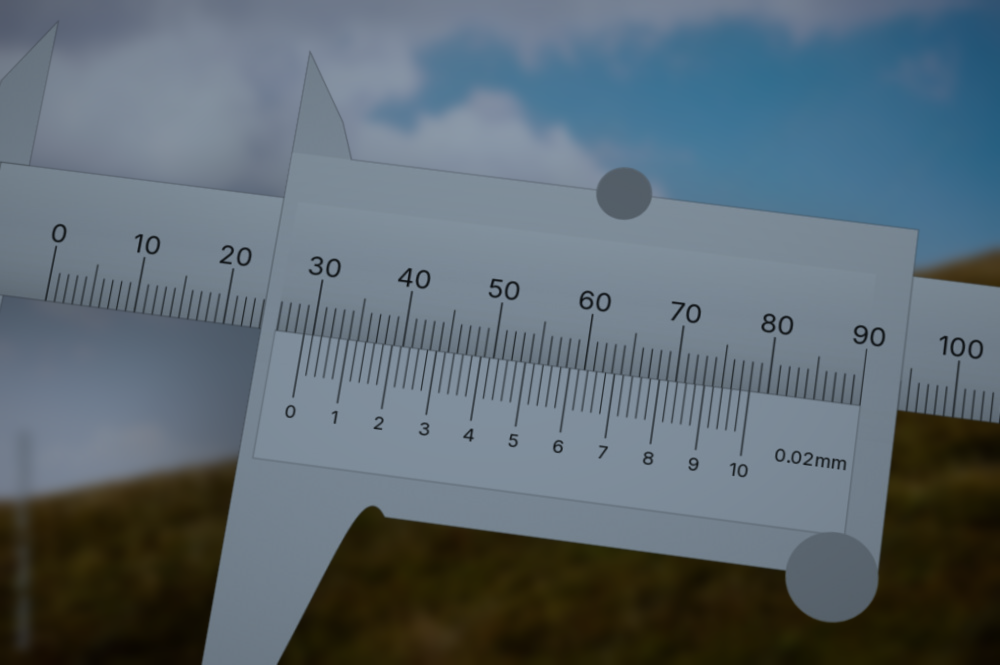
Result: 29.0 (mm)
